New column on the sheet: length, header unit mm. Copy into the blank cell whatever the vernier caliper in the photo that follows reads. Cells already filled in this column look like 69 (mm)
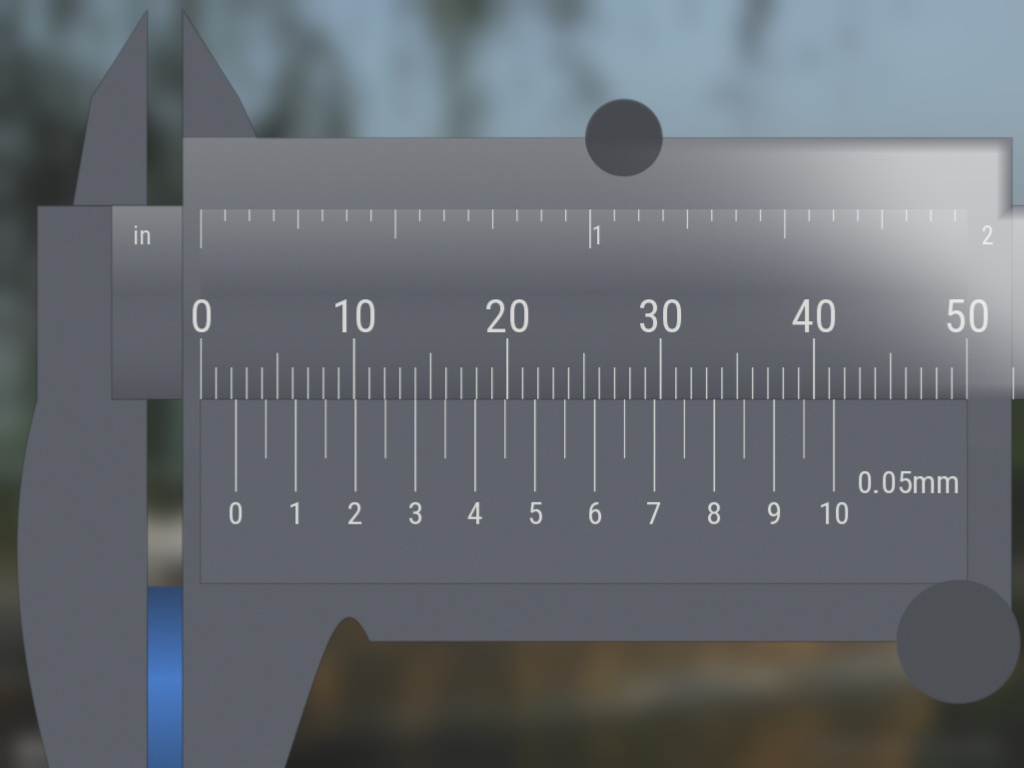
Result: 2.3 (mm)
